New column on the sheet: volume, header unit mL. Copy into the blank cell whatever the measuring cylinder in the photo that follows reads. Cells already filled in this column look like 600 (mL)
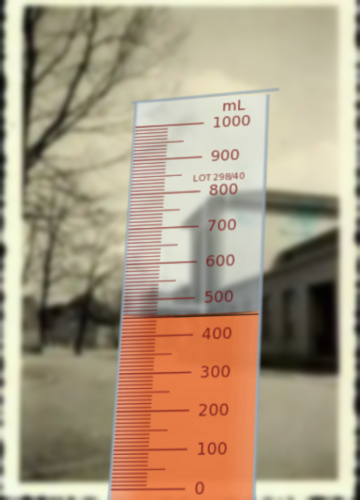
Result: 450 (mL)
